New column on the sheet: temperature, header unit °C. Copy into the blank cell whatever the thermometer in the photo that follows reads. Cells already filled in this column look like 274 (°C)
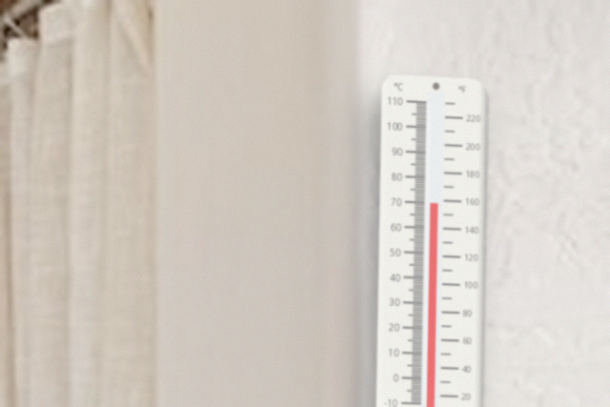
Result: 70 (°C)
